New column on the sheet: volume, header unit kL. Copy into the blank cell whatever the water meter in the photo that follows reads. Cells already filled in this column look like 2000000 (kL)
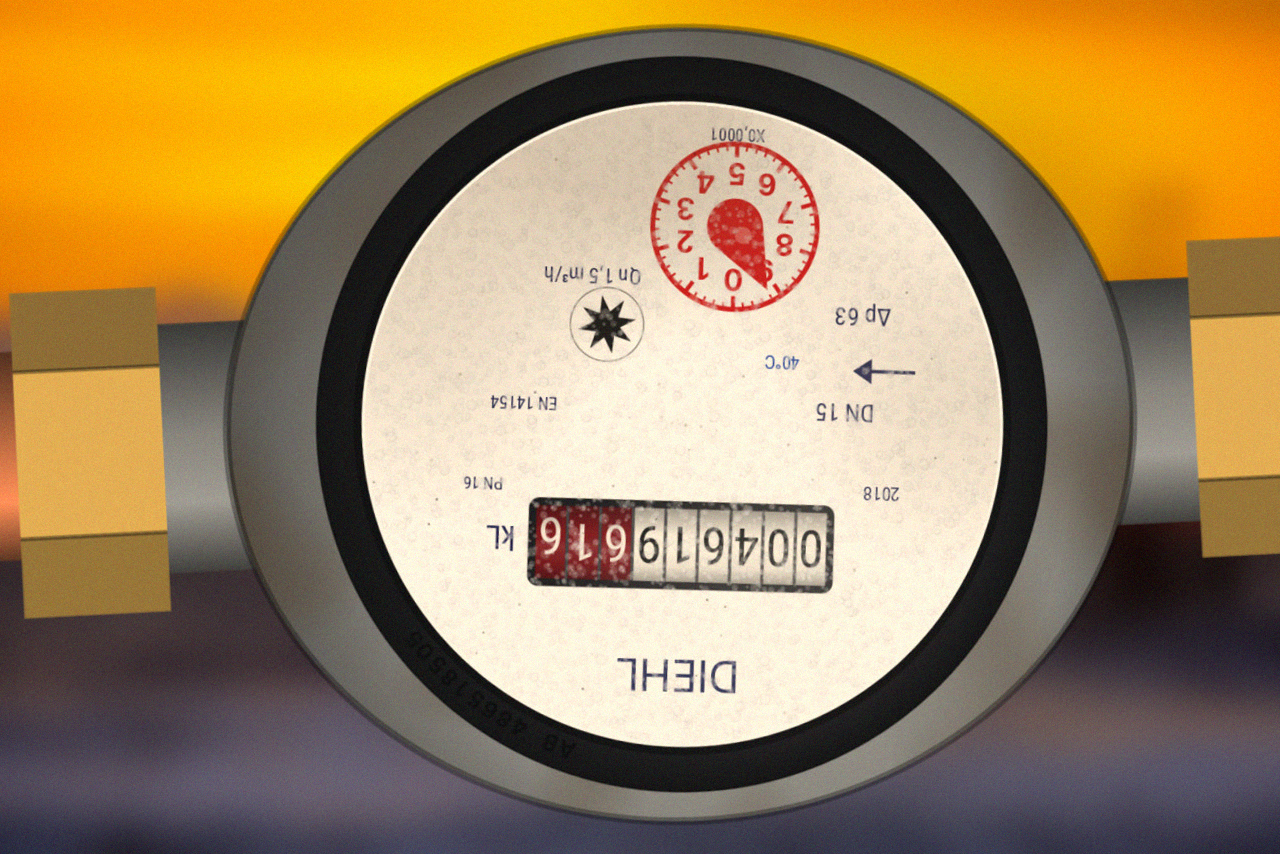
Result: 4619.6159 (kL)
